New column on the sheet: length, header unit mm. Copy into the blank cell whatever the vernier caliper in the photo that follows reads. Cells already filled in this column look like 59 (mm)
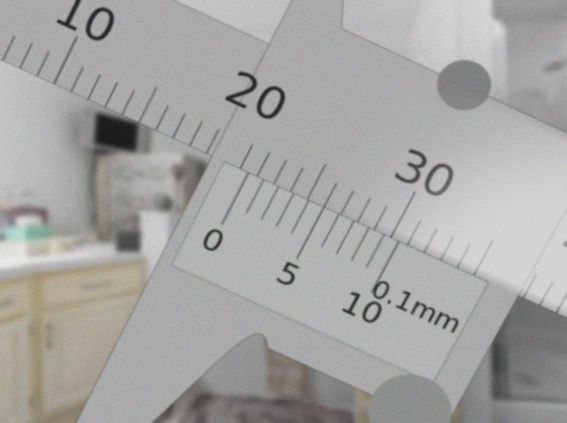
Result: 21.5 (mm)
